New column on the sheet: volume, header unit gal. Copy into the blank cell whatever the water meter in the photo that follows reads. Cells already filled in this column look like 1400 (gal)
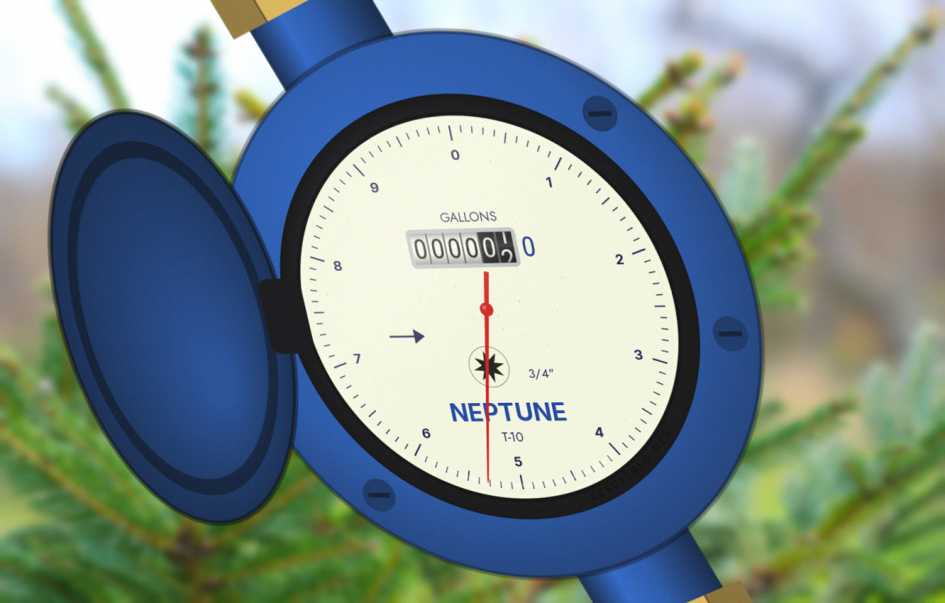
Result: 15.3 (gal)
